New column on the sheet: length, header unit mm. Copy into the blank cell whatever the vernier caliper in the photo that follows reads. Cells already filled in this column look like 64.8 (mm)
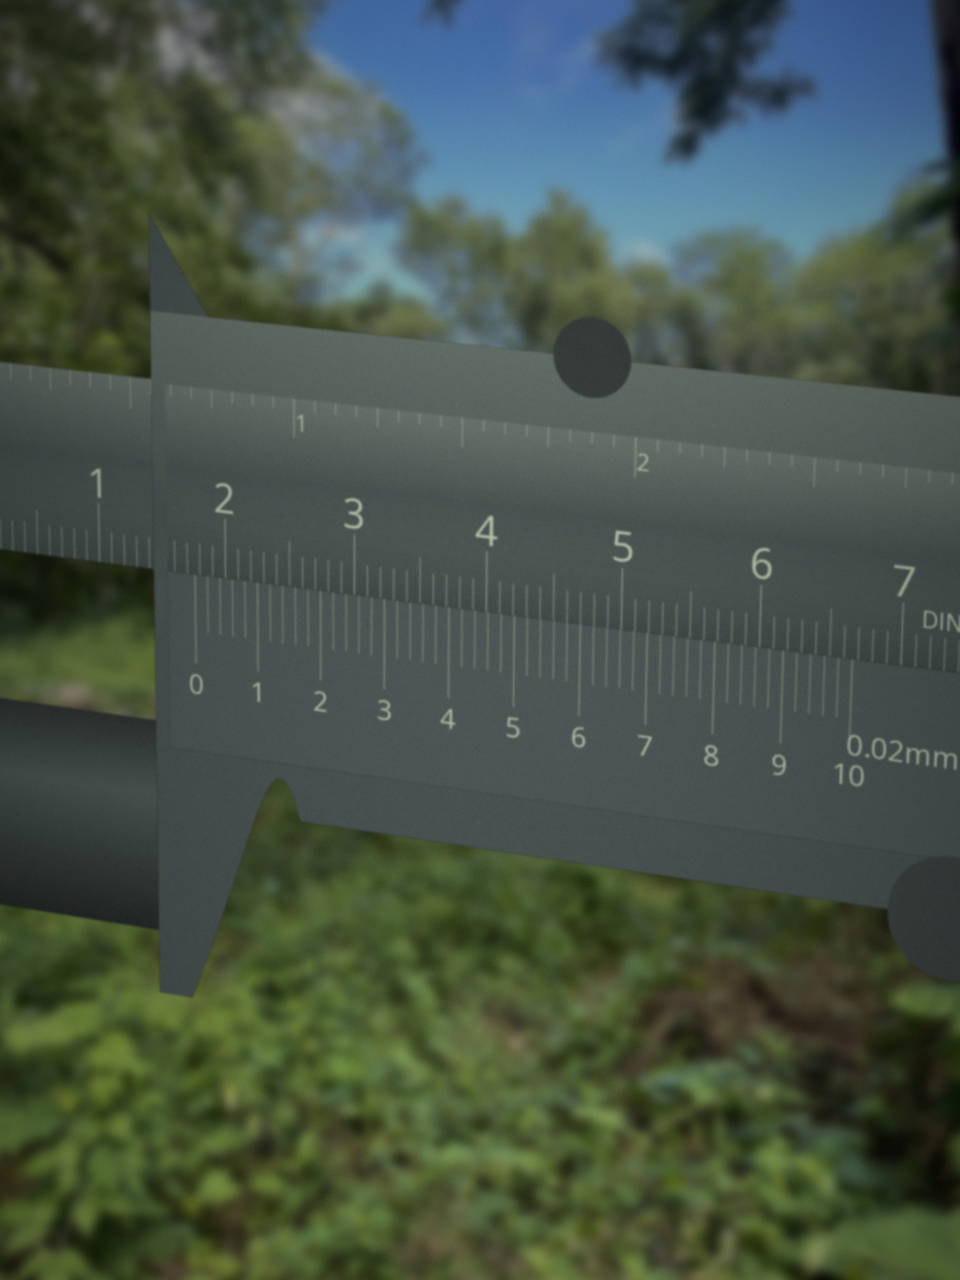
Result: 17.6 (mm)
